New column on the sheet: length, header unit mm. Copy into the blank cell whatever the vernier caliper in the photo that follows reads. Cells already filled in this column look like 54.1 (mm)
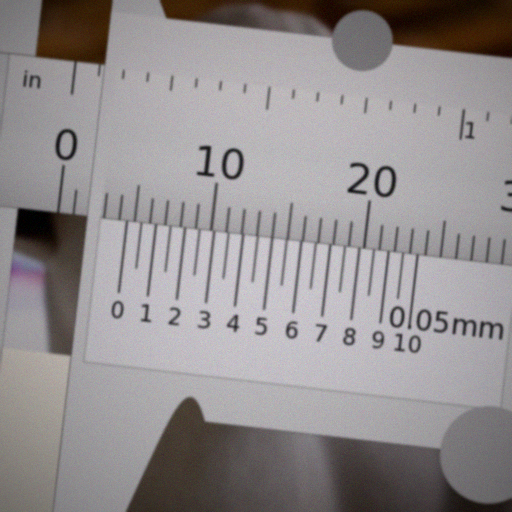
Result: 4.5 (mm)
